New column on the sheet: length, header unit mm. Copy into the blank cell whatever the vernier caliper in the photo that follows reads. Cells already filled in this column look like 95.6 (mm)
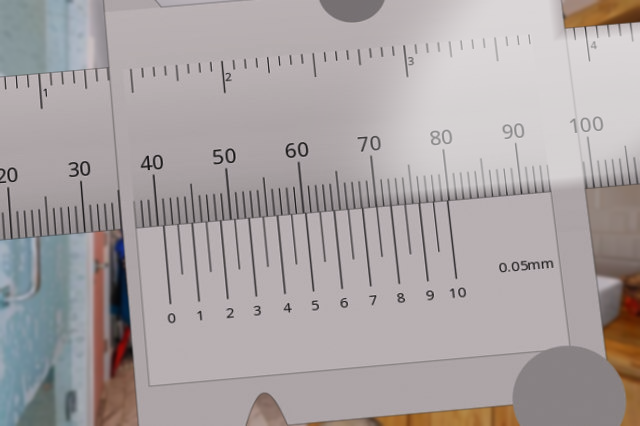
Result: 40.8 (mm)
